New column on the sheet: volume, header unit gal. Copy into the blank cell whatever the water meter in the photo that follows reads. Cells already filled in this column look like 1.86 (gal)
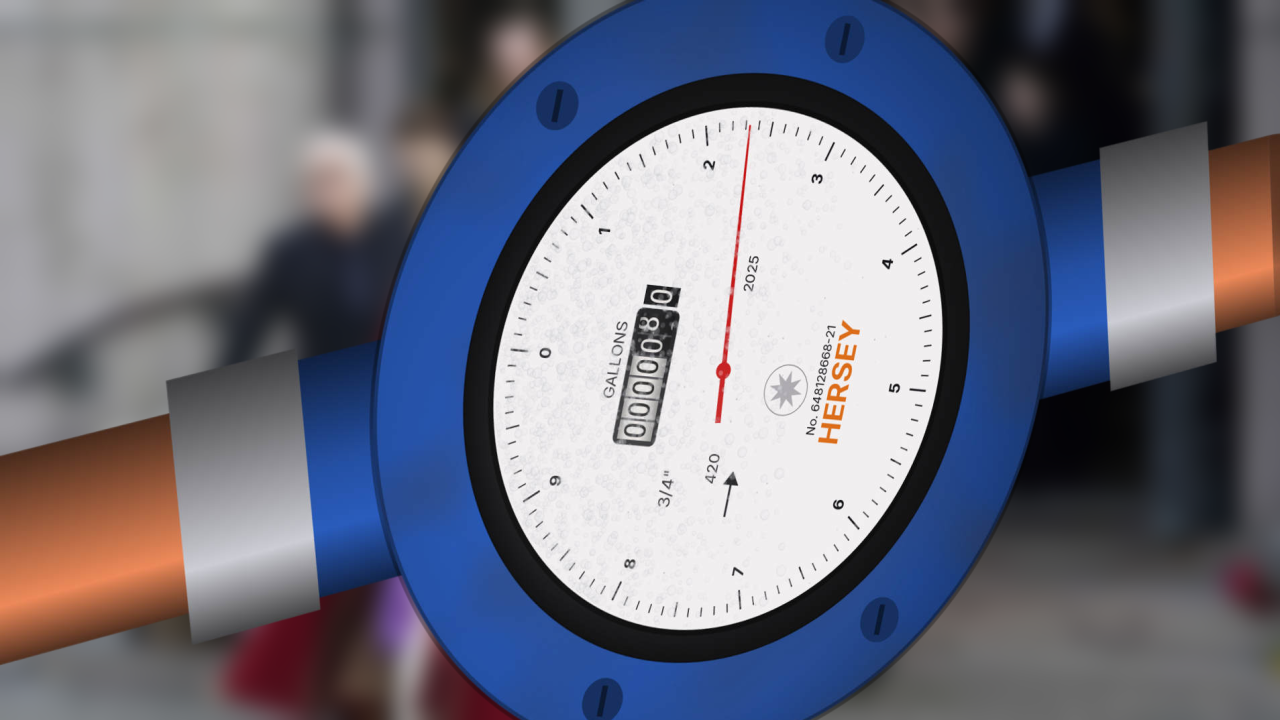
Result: 82.3 (gal)
